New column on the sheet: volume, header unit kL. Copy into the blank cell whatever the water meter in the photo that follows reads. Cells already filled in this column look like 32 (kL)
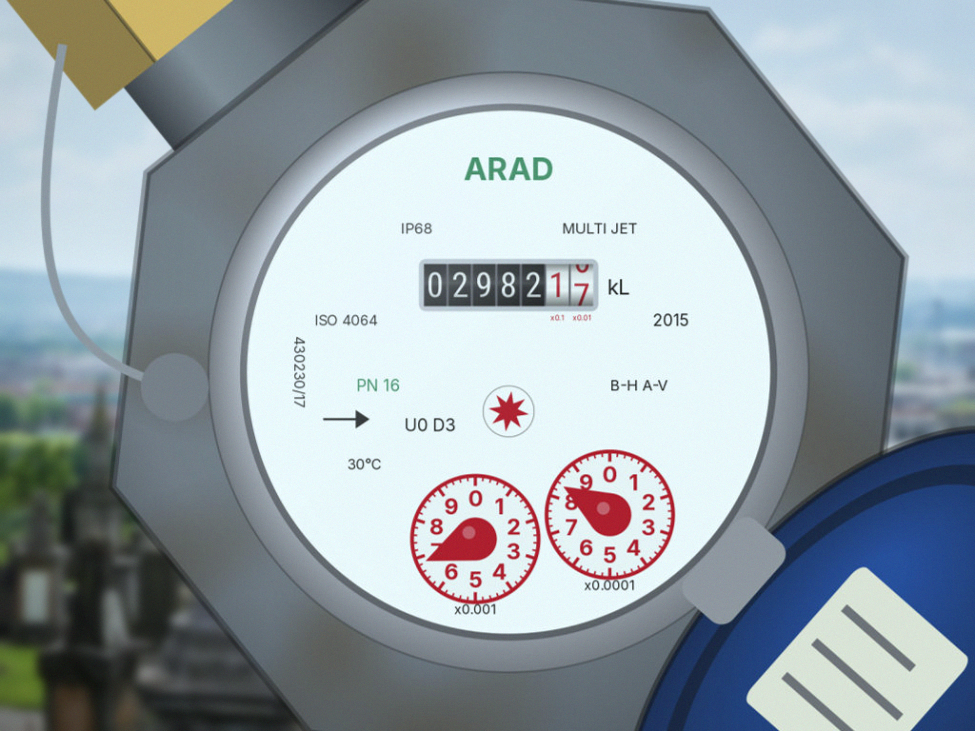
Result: 2982.1668 (kL)
